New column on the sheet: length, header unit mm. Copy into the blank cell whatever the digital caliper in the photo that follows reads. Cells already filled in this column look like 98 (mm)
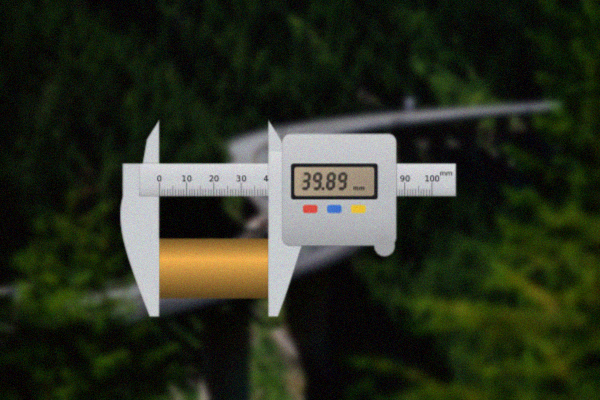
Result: 39.89 (mm)
